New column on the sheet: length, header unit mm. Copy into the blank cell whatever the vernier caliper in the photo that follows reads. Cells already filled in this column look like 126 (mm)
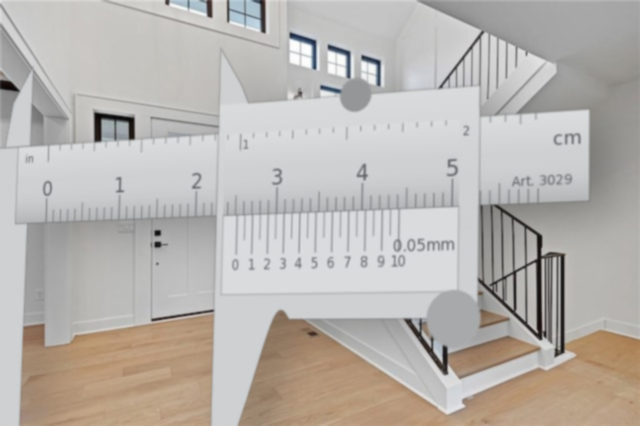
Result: 25.2 (mm)
